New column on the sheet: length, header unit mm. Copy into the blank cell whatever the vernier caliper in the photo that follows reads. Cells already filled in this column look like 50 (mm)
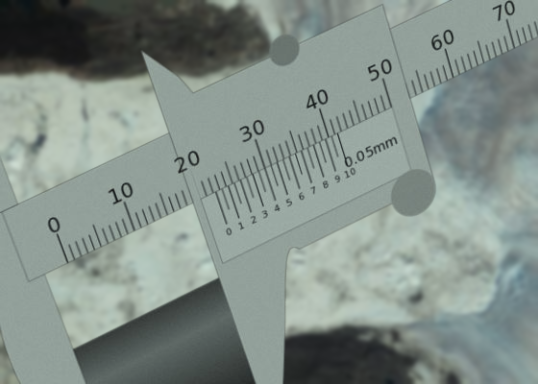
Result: 22.4 (mm)
